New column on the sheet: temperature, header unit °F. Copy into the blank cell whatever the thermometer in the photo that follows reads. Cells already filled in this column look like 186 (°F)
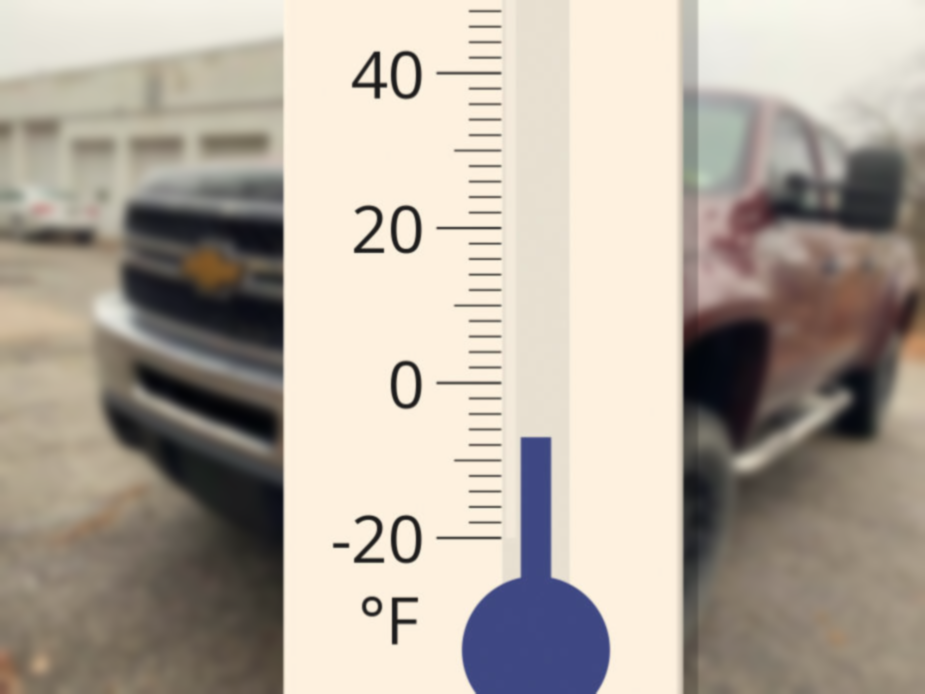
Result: -7 (°F)
